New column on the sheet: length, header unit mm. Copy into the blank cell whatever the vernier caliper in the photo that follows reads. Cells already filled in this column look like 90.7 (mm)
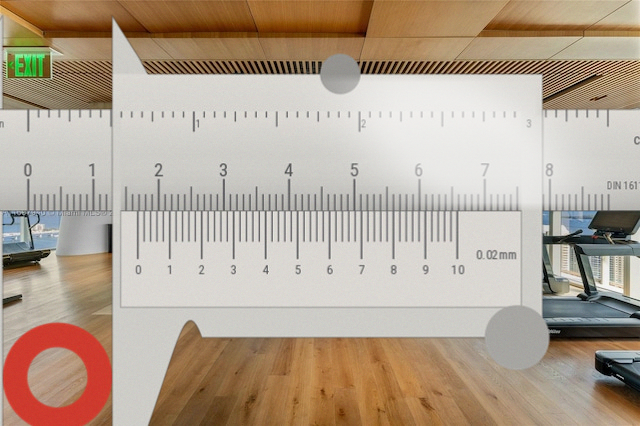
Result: 16.8 (mm)
